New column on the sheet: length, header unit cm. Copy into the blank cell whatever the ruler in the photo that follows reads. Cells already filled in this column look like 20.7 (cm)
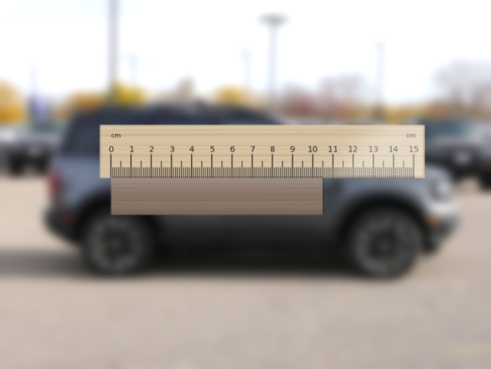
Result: 10.5 (cm)
